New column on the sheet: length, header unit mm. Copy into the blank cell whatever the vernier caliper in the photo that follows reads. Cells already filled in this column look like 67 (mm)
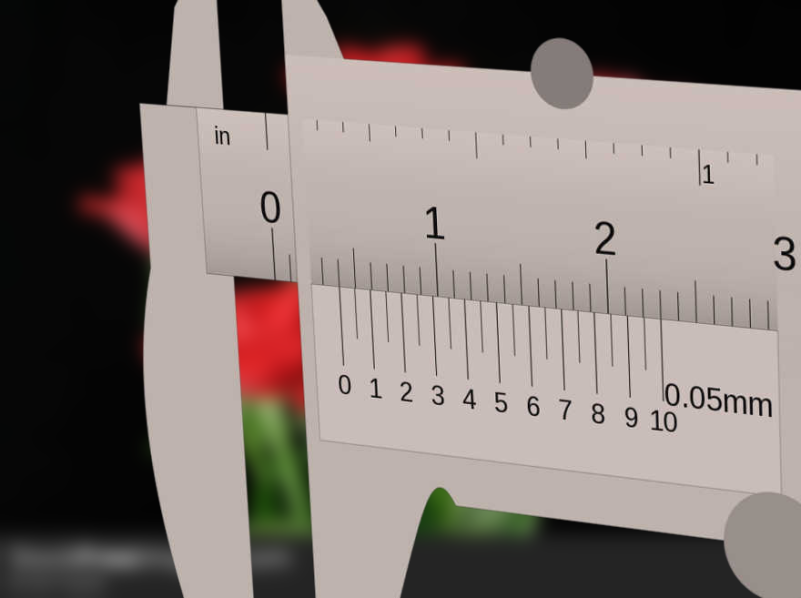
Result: 4.0 (mm)
